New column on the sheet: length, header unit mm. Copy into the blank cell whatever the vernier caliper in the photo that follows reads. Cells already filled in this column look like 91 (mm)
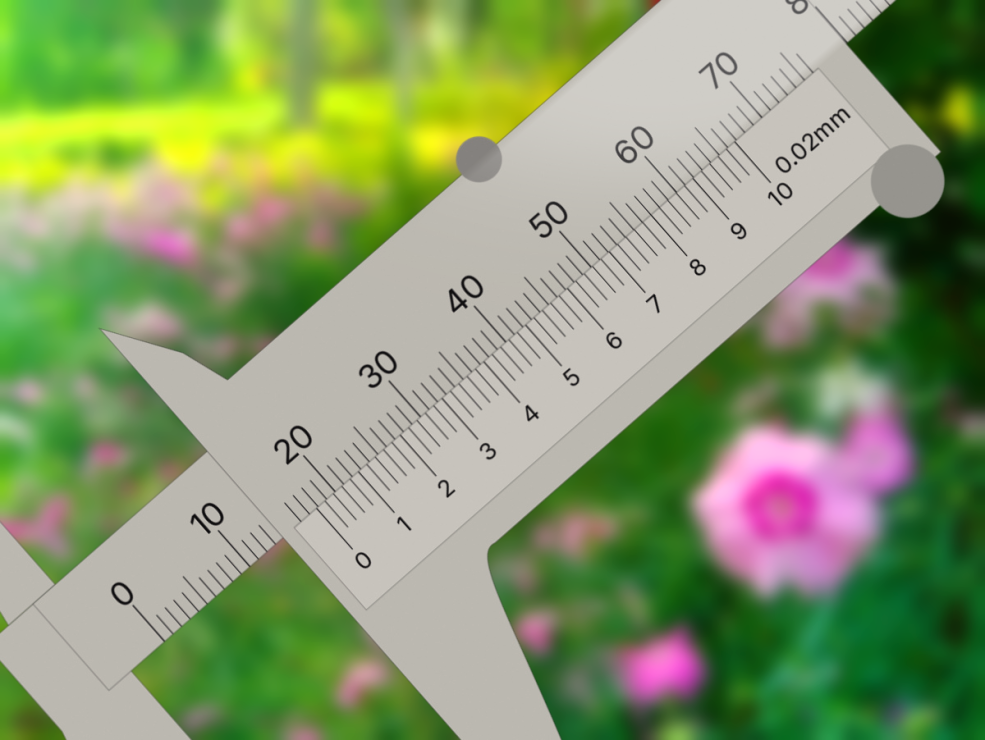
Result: 17.8 (mm)
